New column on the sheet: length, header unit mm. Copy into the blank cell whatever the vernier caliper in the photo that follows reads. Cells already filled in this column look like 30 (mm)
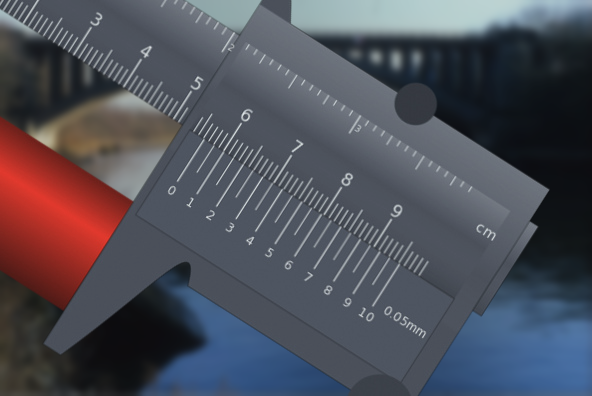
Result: 56.2 (mm)
